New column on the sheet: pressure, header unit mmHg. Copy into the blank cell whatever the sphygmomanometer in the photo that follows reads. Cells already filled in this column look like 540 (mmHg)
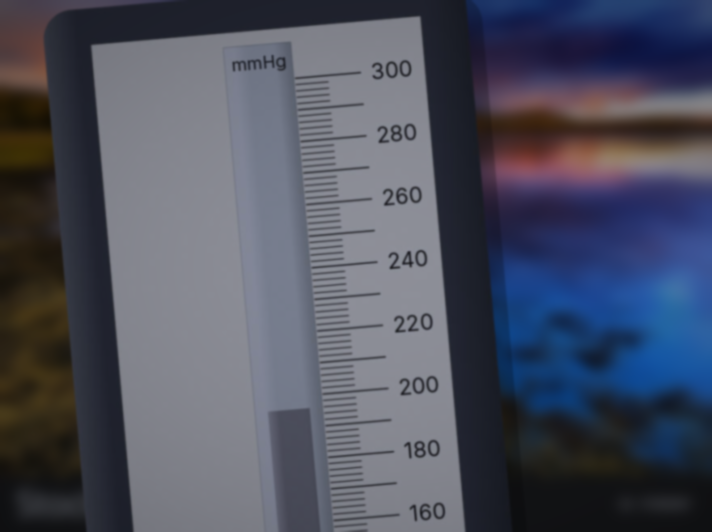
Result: 196 (mmHg)
